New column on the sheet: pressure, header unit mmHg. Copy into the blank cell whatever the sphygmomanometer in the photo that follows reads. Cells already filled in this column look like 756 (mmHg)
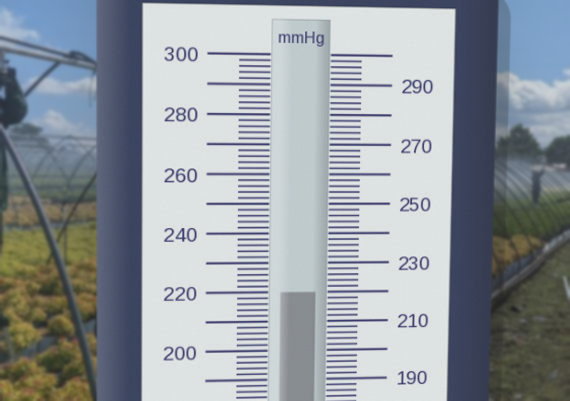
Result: 220 (mmHg)
